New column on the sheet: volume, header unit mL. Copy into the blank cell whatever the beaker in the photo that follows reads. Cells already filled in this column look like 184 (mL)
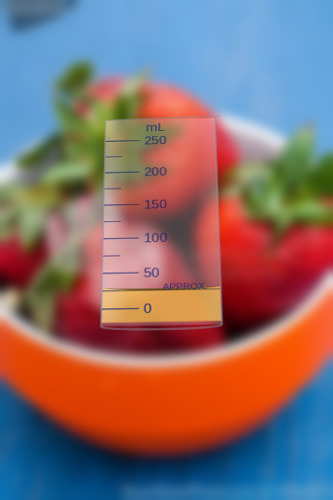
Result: 25 (mL)
